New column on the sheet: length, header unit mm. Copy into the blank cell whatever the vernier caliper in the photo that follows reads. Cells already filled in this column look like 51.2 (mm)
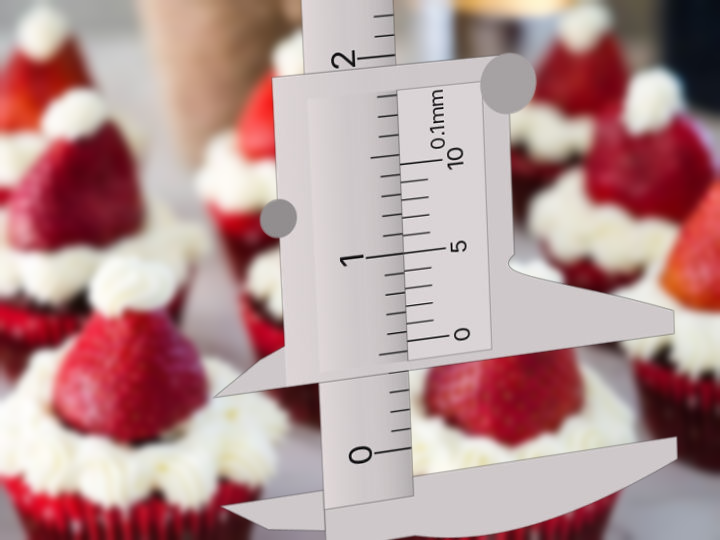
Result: 5.5 (mm)
